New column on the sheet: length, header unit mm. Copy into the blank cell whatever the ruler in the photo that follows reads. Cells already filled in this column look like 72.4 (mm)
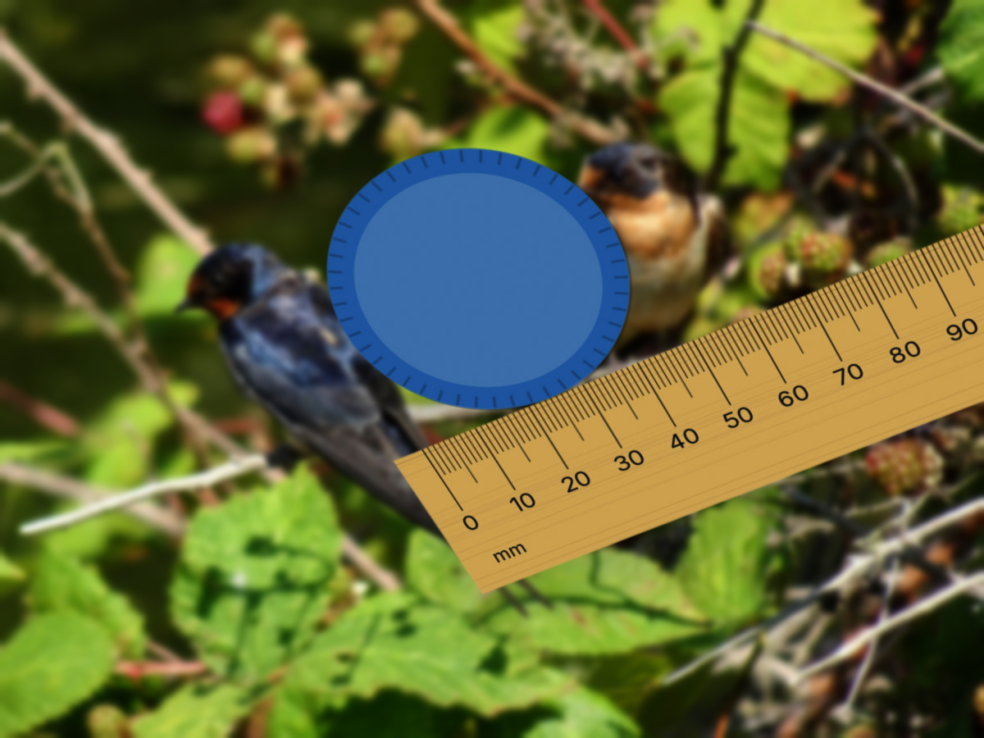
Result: 48 (mm)
